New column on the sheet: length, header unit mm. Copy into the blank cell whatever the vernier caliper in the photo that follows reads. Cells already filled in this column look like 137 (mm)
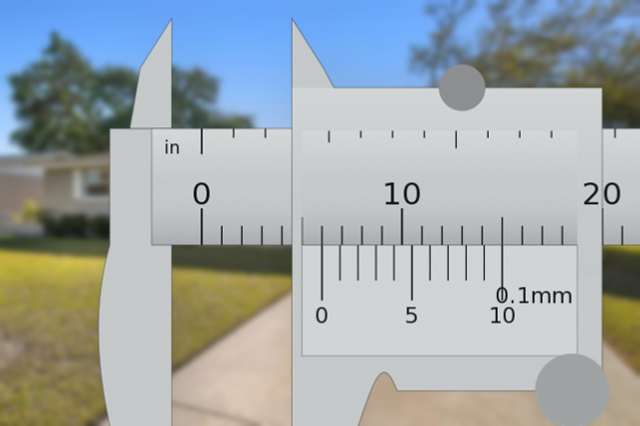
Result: 6.0 (mm)
